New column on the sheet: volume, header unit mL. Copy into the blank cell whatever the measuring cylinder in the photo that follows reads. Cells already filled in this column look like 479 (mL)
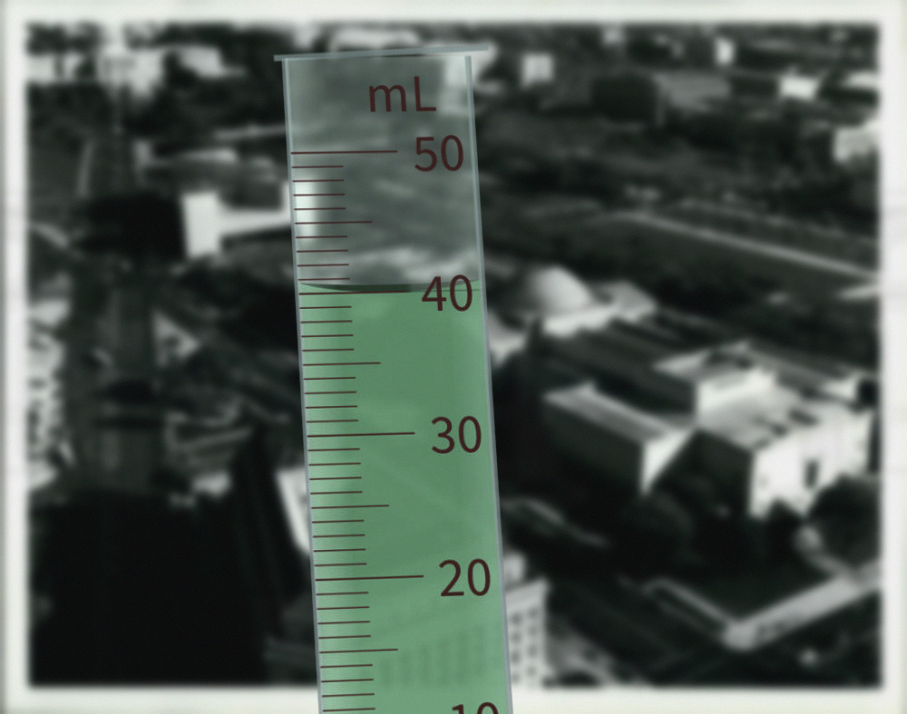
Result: 40 (mL)
